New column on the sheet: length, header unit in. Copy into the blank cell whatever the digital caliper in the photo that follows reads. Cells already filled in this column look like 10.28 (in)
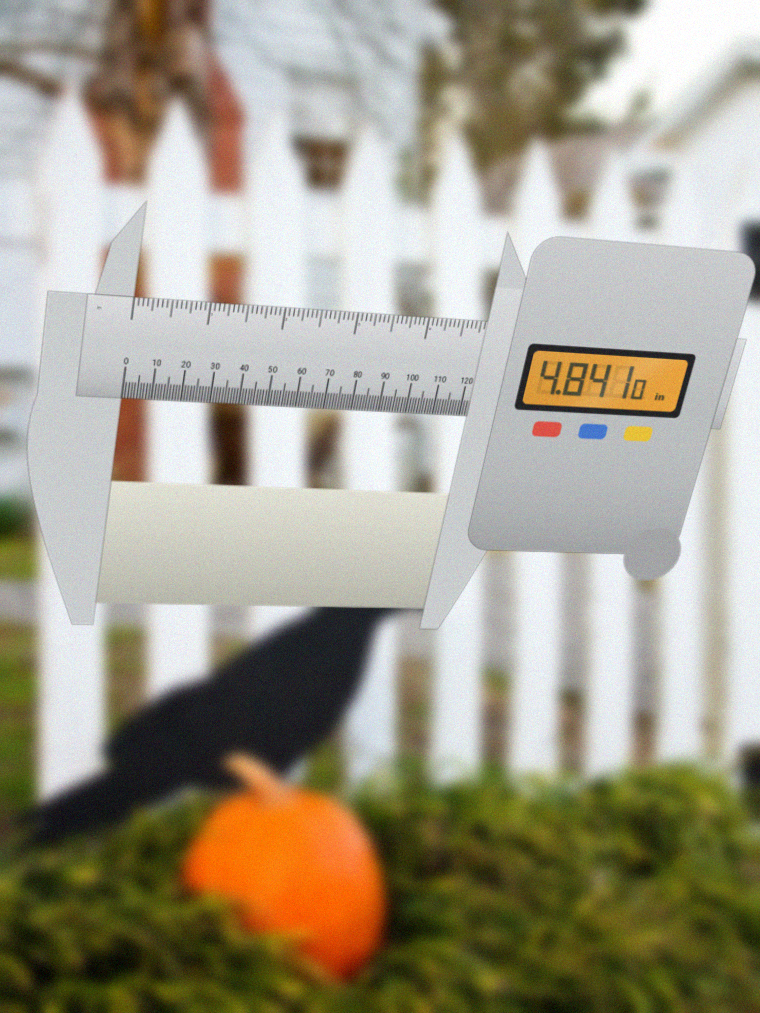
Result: 4.8410 (in)
